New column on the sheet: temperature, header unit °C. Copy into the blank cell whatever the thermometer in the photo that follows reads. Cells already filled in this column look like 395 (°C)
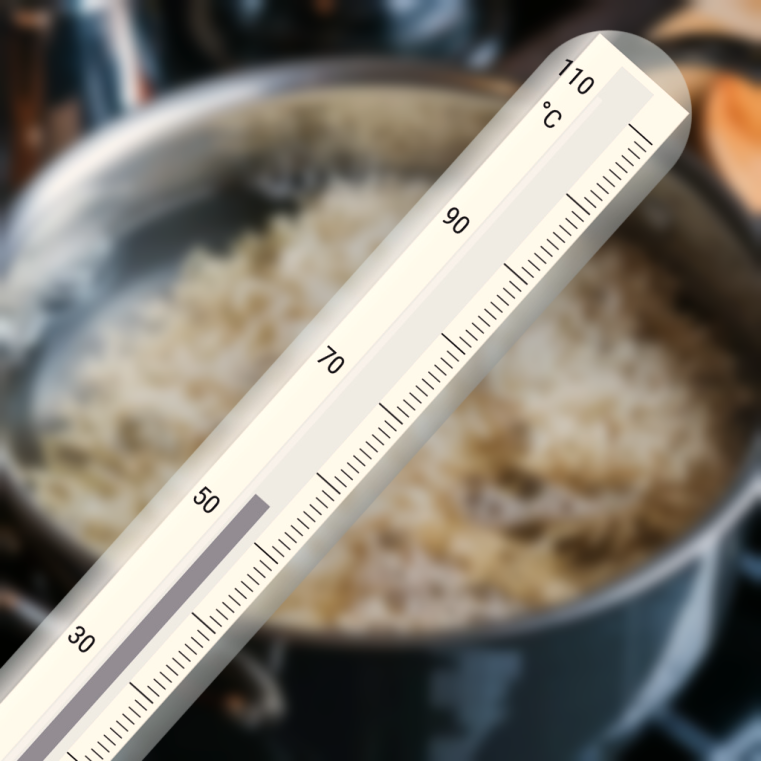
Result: 54 (°C)
